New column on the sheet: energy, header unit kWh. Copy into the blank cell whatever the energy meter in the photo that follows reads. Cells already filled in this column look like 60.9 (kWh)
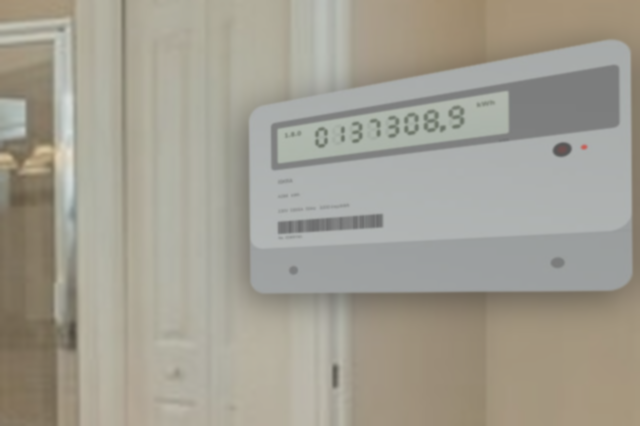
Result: 137308.9 (kWh)
